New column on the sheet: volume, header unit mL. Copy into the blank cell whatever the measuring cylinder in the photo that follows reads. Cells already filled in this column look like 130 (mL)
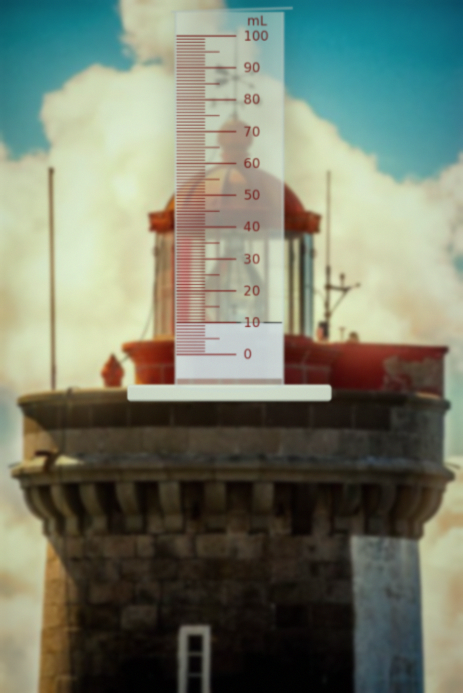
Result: 10 (mL)
